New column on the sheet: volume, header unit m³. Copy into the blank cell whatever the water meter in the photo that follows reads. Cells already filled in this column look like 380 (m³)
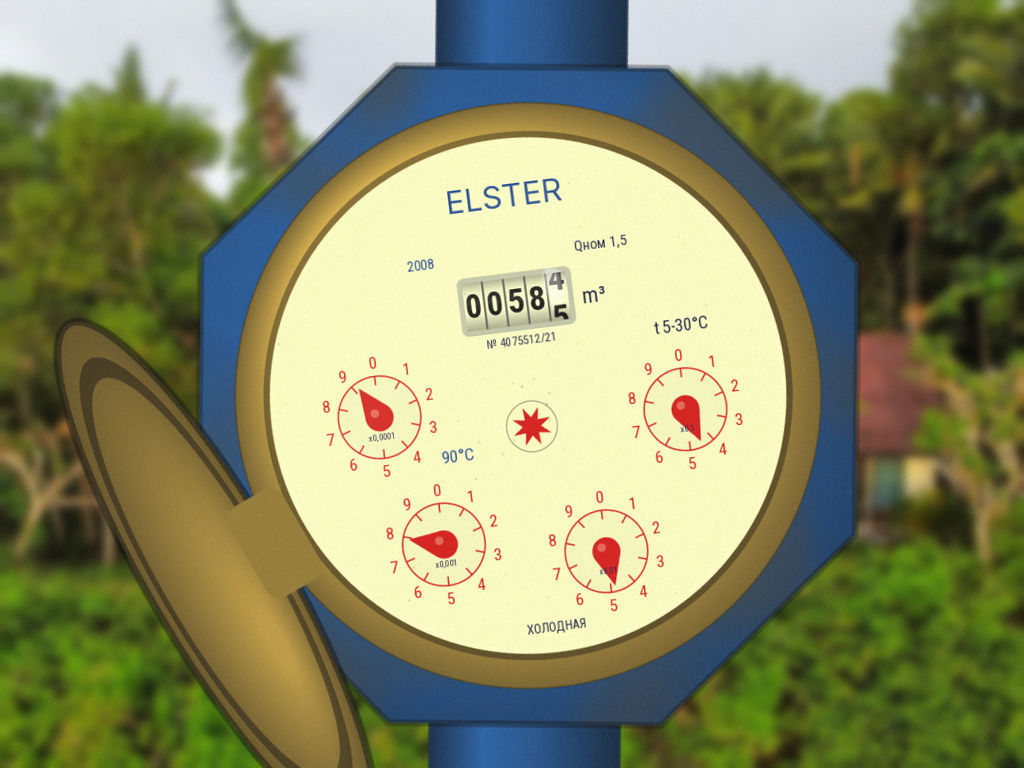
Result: 584.4479 (m³)
